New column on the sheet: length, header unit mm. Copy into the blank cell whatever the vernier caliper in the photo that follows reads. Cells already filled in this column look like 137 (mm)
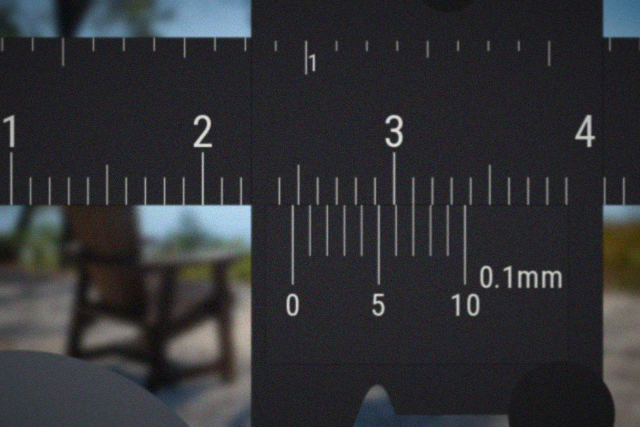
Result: 24.7 (mm)
